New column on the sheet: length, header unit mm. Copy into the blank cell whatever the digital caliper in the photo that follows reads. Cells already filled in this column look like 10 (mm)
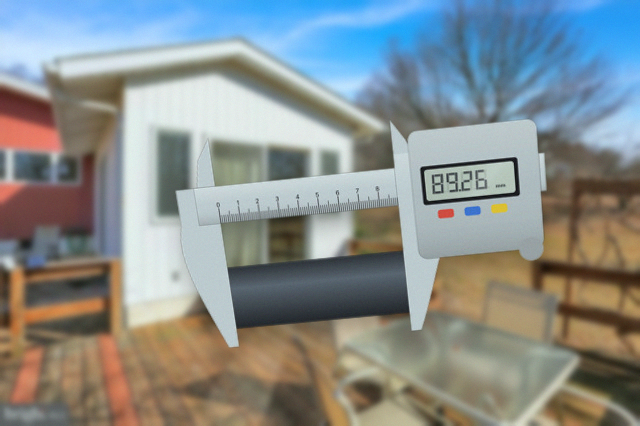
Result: 89.26 (mm)
